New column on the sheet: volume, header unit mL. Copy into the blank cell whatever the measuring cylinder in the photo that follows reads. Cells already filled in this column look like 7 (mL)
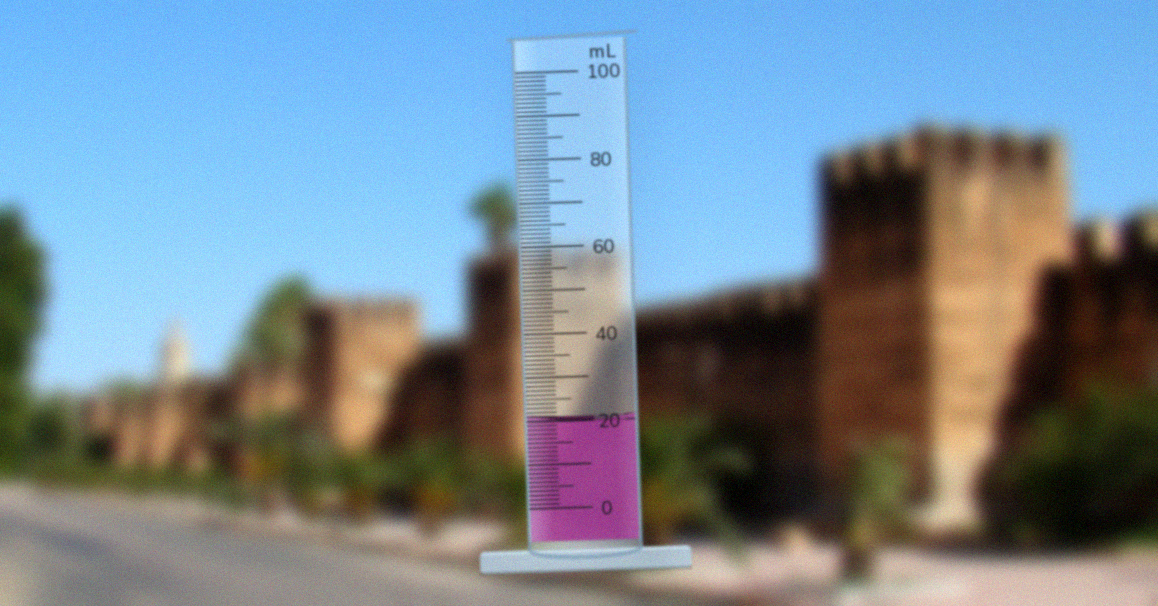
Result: 20 (mL)
